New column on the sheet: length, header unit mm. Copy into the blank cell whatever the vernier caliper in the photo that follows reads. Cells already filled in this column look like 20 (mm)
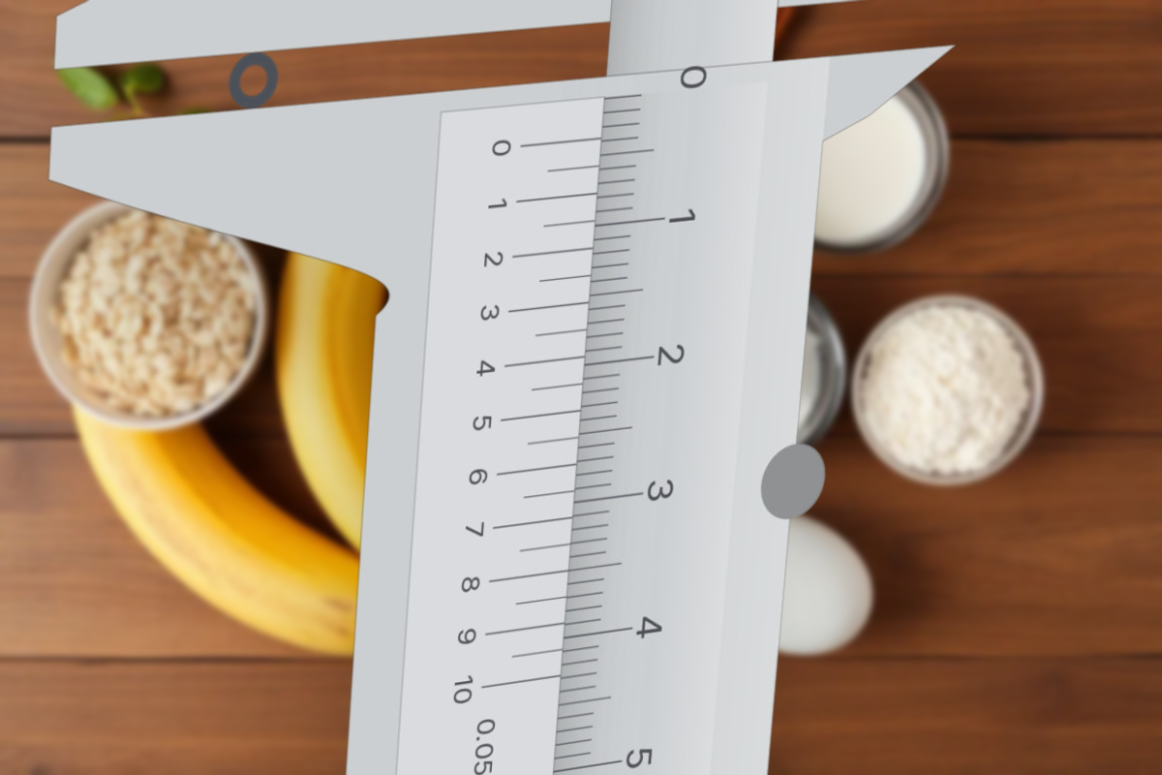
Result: 3.8 (mm)
